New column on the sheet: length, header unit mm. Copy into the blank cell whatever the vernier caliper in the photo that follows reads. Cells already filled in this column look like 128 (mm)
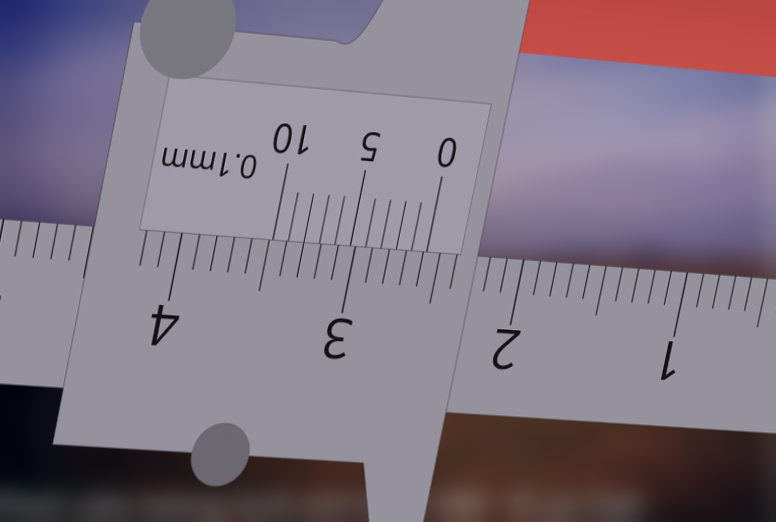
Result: 25.8 (mm)
